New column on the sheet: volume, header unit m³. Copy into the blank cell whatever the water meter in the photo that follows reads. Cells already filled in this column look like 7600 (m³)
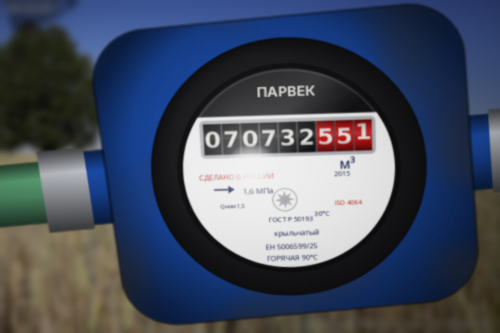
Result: 70732.551 (m³)
